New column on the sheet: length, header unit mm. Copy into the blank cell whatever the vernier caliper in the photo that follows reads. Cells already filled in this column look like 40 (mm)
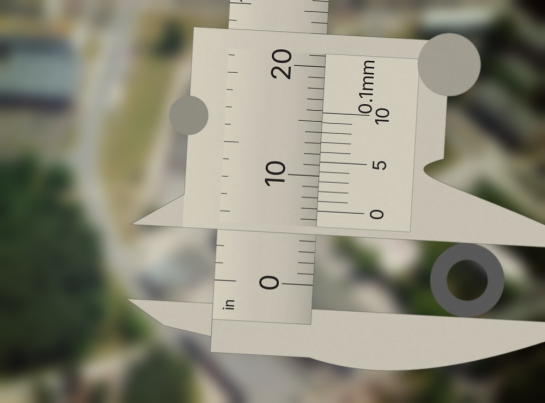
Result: 6.8 (mm)
